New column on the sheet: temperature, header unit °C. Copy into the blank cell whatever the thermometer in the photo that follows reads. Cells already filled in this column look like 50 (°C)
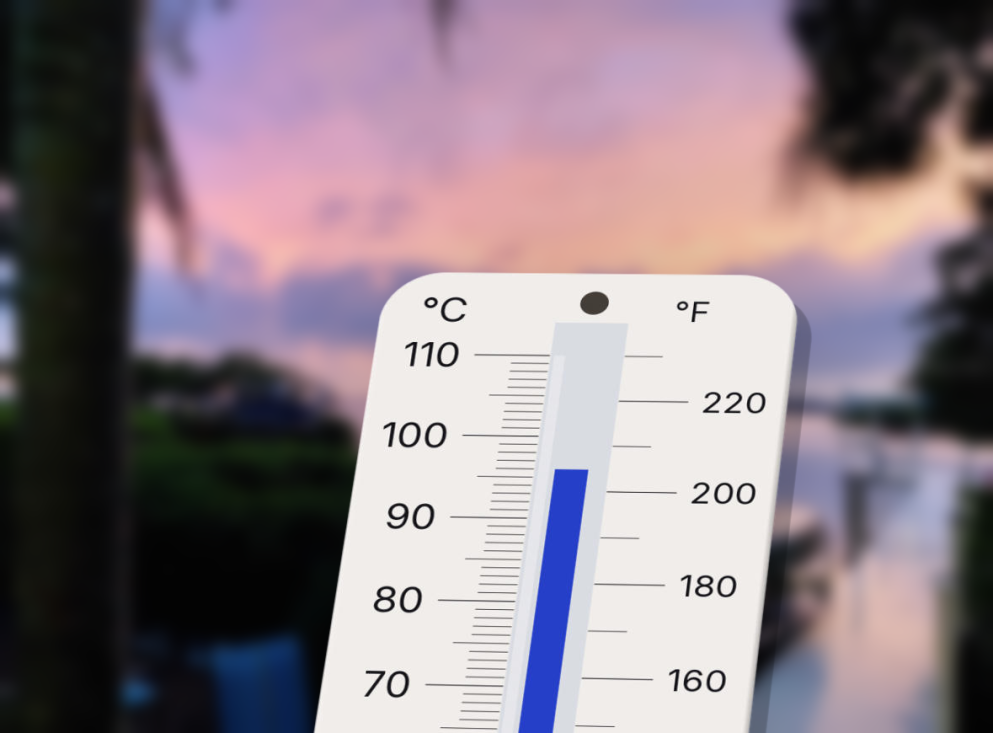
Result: 96 (°C)
